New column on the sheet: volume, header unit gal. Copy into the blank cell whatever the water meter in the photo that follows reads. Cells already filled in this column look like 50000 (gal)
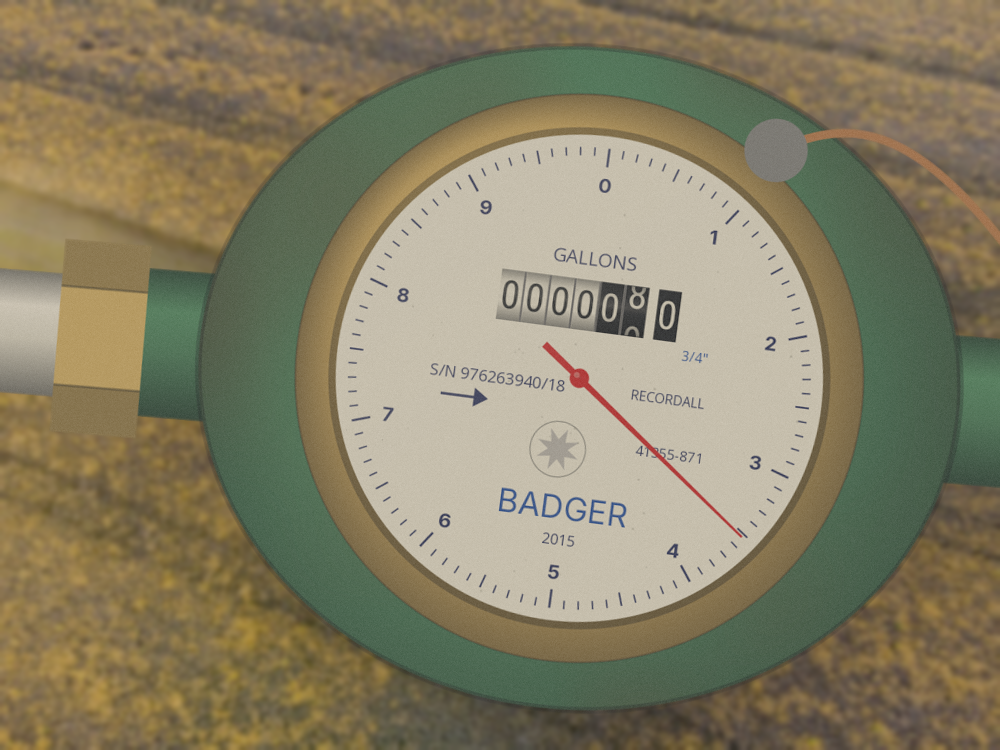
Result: 83.5 (gal)
